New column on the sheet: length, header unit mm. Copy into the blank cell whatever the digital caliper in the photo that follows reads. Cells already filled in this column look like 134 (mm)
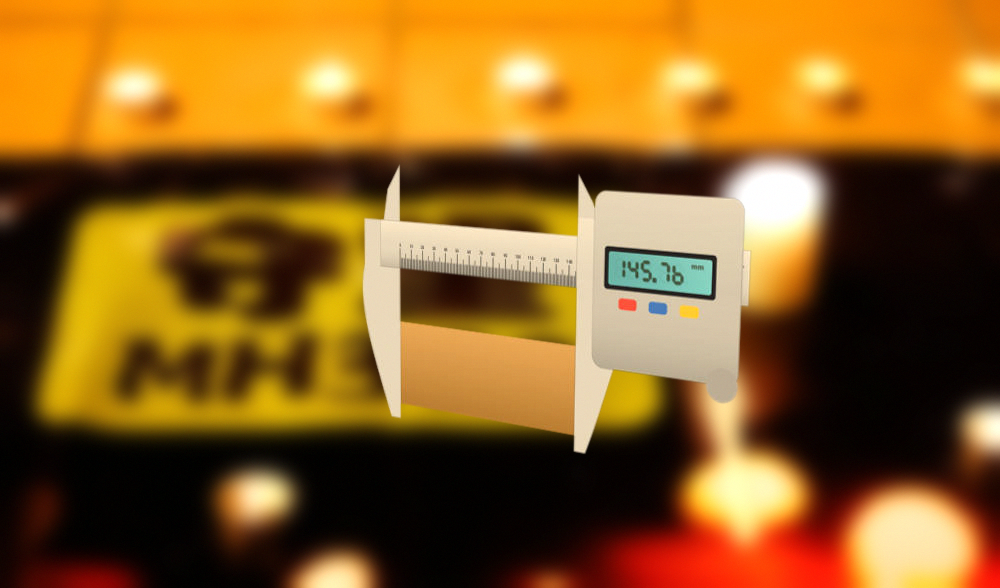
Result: 145.76 (mm)
